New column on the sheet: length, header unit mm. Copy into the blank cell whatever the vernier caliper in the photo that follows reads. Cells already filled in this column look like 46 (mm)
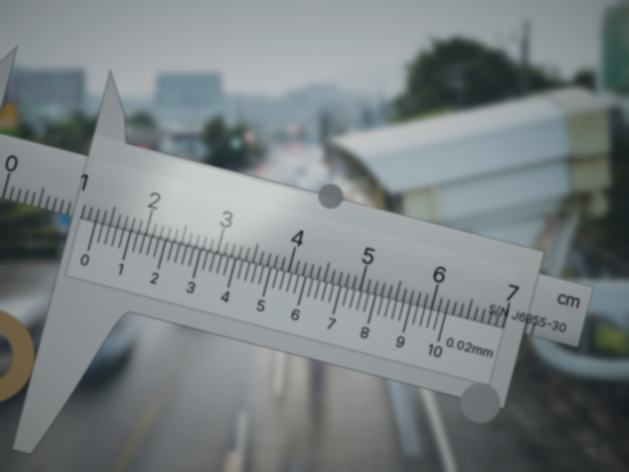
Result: 13.0 (mm)
